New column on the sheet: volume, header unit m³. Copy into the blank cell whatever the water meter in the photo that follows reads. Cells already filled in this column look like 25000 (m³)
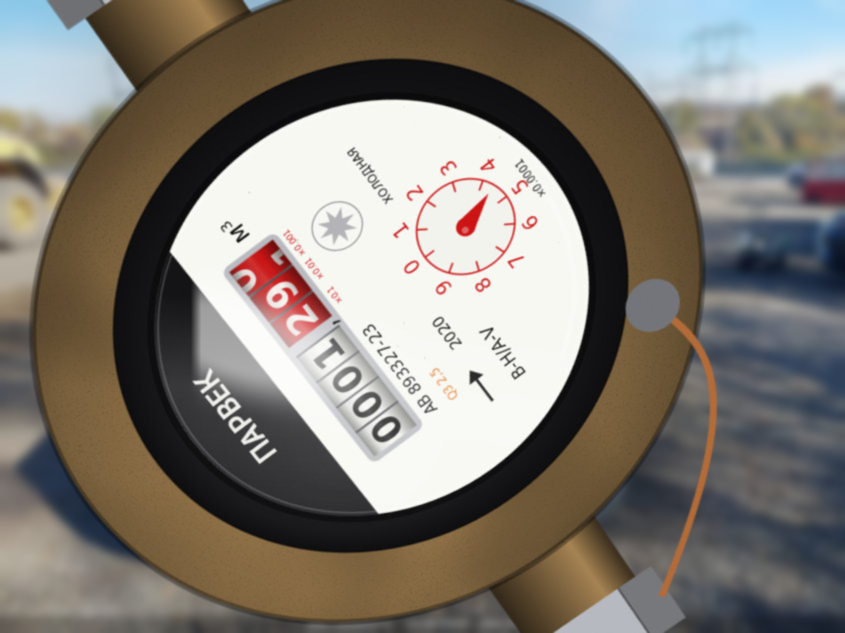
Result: 1.2904 (m³)
